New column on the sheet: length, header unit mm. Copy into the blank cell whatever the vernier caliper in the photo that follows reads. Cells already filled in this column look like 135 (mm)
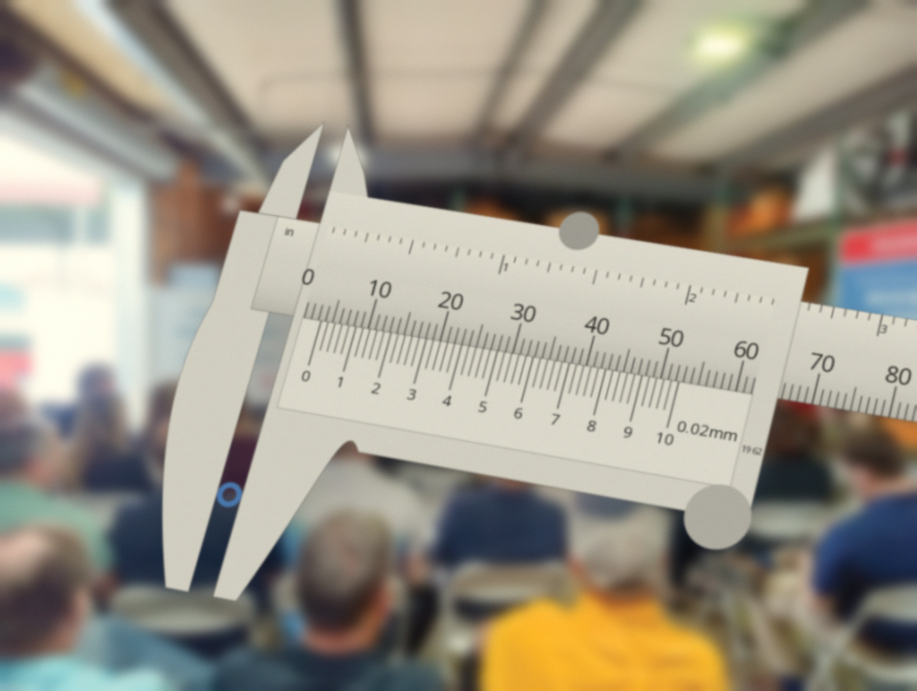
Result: 3.4 (mm)
